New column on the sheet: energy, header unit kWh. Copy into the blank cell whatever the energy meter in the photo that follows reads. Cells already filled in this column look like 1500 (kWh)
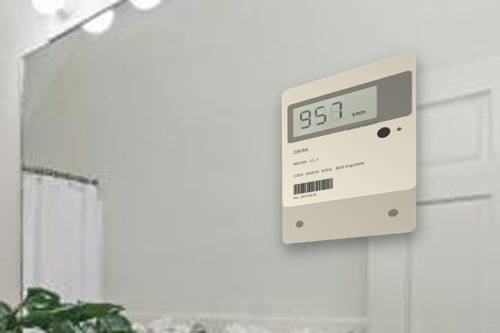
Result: 957 (kWh)
